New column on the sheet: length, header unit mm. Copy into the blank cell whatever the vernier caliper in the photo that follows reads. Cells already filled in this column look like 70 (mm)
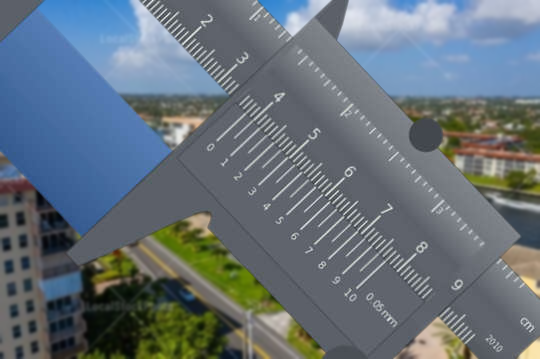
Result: 38.0 (mm)
